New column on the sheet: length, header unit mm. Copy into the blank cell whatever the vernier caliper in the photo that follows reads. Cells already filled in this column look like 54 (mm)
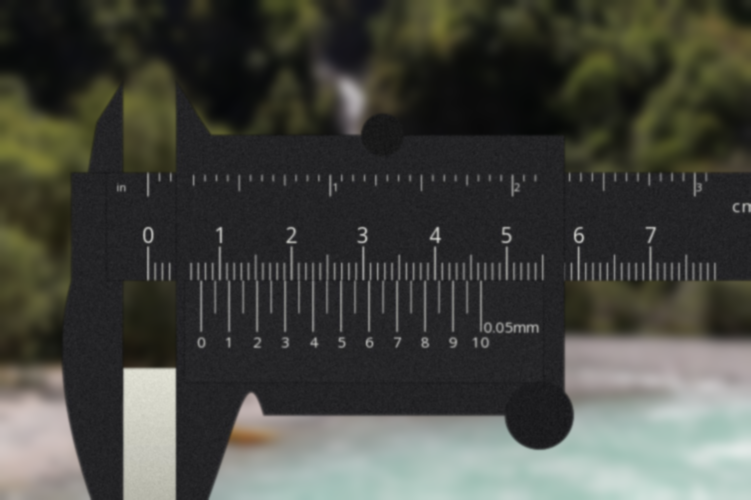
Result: 7.4 (mm)
